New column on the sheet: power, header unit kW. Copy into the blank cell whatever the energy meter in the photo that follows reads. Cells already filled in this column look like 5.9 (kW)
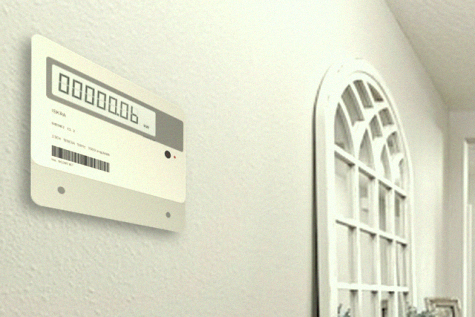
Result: 0.06 (kW)
